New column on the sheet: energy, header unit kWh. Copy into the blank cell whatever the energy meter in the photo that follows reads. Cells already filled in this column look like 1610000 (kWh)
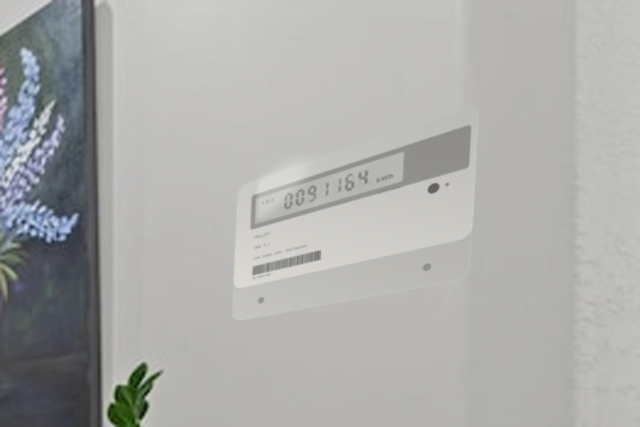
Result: 91164 (kWh)
